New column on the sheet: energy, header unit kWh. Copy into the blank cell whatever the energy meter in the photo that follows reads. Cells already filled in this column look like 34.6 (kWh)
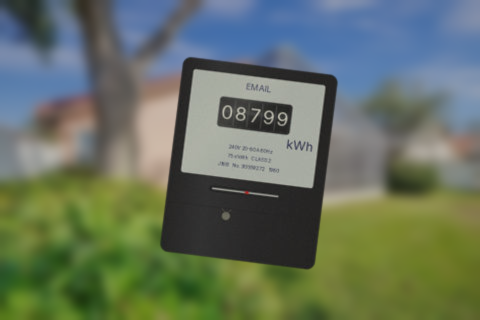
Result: 8799 (kWh)
